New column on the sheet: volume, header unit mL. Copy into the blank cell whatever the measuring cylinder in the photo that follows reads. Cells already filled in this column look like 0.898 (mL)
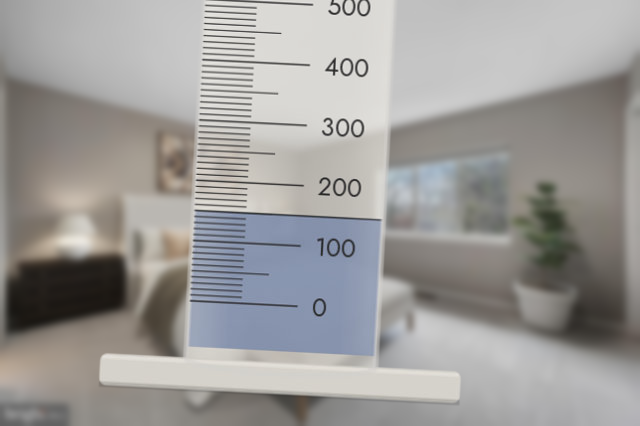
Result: 150 (mL)
